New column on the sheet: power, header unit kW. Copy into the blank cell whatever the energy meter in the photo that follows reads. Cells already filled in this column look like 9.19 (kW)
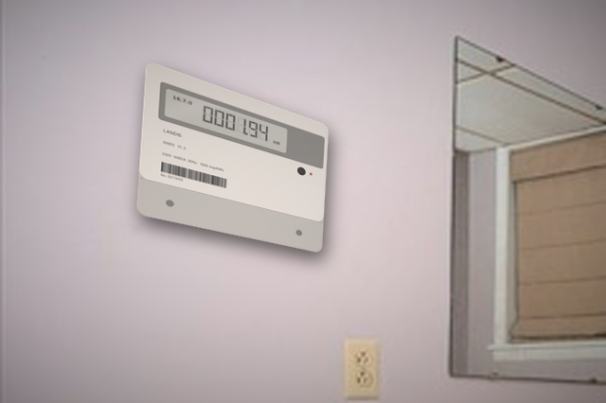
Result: 1.94 (kW)
